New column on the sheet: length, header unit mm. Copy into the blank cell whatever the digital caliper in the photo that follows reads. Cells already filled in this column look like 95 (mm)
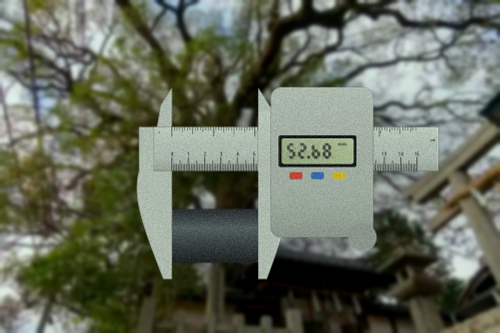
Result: 52.68 (mm)
